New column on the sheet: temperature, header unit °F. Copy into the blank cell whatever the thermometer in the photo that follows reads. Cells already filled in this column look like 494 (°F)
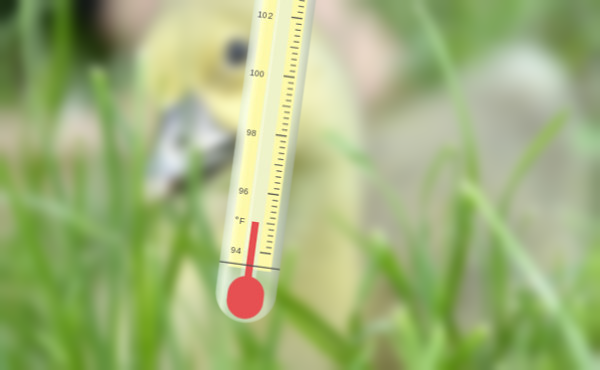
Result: 95 (°F)
